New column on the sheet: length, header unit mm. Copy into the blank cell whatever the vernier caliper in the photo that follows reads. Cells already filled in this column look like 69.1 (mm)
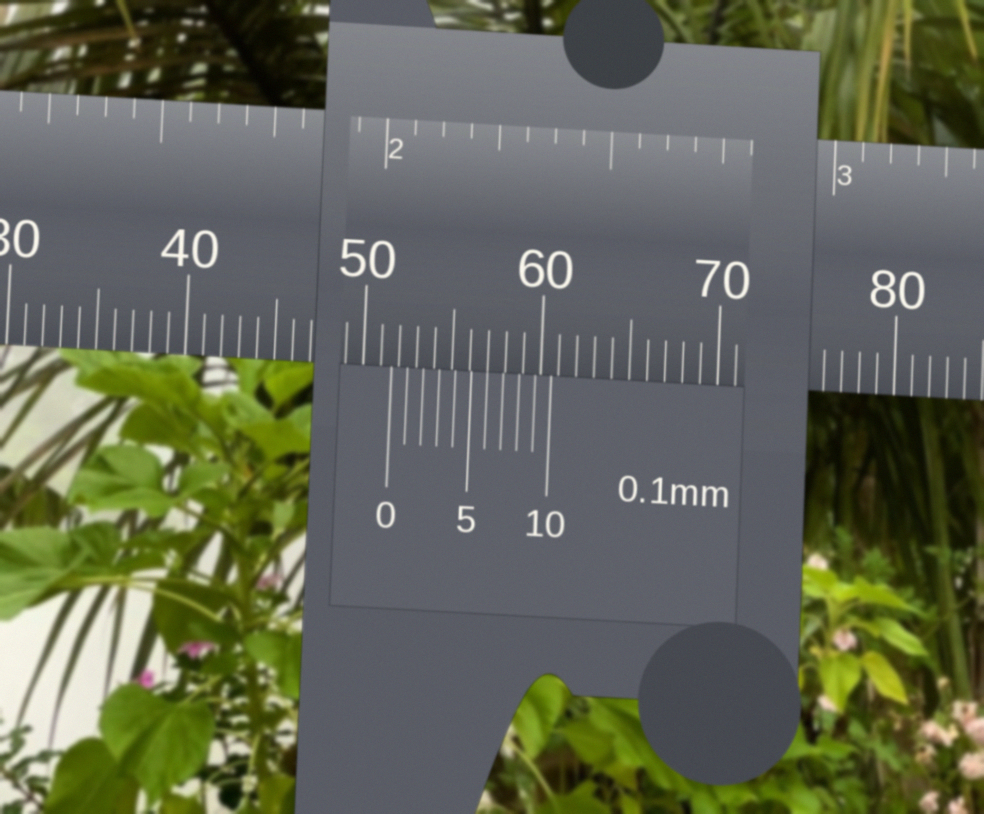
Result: 51.6 (mm)
